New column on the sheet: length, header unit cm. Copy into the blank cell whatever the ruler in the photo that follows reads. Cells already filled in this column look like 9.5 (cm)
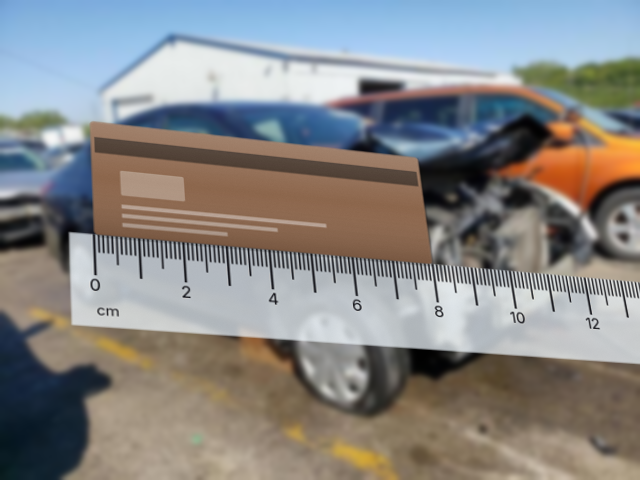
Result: 8 (cm)
